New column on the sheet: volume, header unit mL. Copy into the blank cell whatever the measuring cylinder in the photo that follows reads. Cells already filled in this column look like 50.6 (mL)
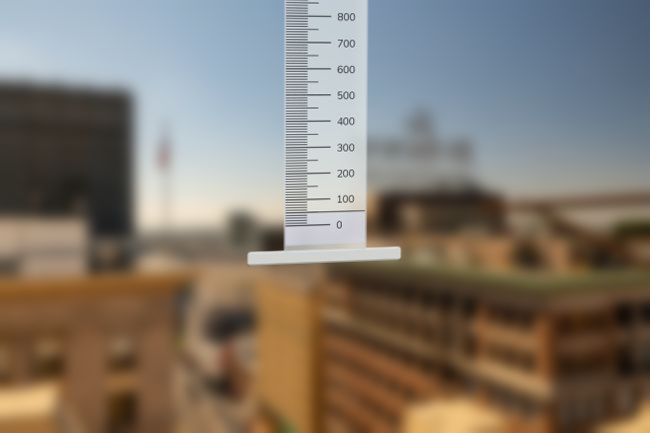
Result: 50 (mL)
